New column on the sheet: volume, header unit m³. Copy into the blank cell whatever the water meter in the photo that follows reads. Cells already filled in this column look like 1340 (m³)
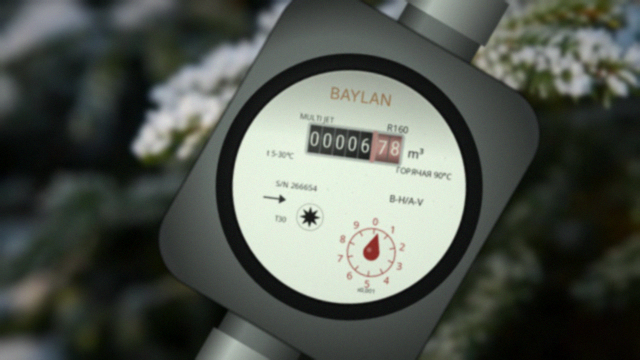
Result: 6.780 (m³)
